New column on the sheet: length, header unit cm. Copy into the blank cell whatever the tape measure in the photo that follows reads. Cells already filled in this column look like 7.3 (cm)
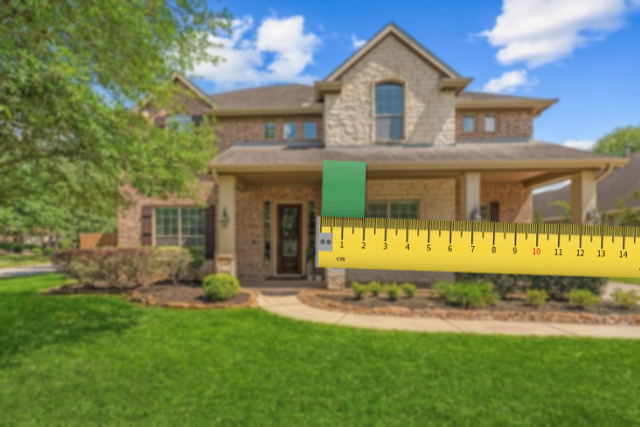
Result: 2 (cm)
